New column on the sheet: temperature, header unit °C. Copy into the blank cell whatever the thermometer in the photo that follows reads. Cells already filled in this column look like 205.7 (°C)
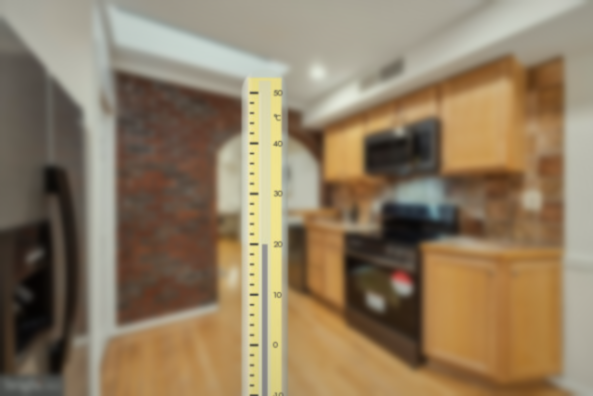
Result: 20 (°C)
